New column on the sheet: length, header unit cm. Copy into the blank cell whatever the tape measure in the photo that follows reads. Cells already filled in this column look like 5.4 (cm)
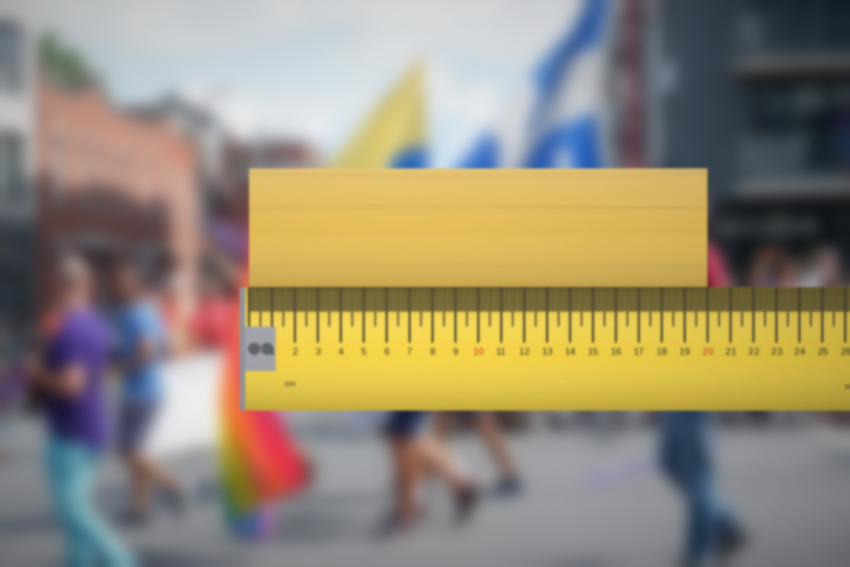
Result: 20 (cm)
